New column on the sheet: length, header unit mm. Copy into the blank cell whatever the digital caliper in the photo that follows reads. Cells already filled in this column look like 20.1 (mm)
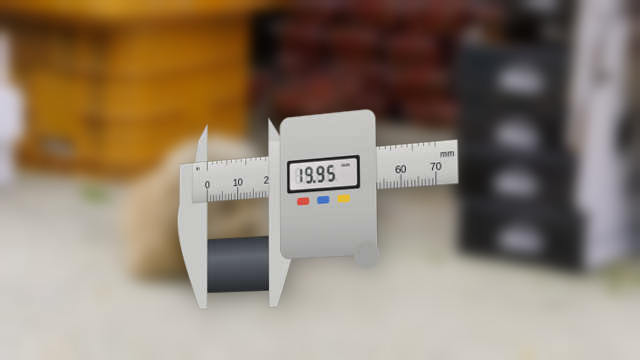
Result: 19.95 (mm)
